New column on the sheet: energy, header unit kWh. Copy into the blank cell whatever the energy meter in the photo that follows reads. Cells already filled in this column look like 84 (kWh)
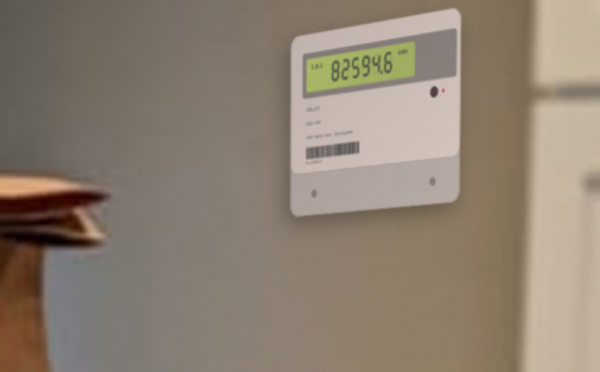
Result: 82594.6 (kWh)
